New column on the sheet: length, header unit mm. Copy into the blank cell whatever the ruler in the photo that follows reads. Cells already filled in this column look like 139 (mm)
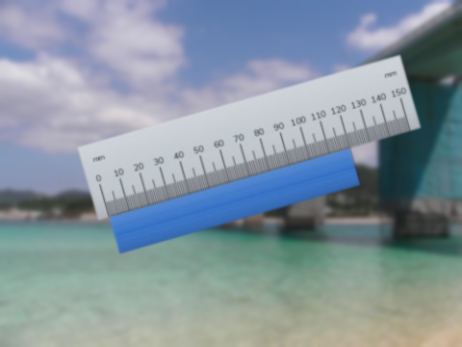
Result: 120 (mm)
